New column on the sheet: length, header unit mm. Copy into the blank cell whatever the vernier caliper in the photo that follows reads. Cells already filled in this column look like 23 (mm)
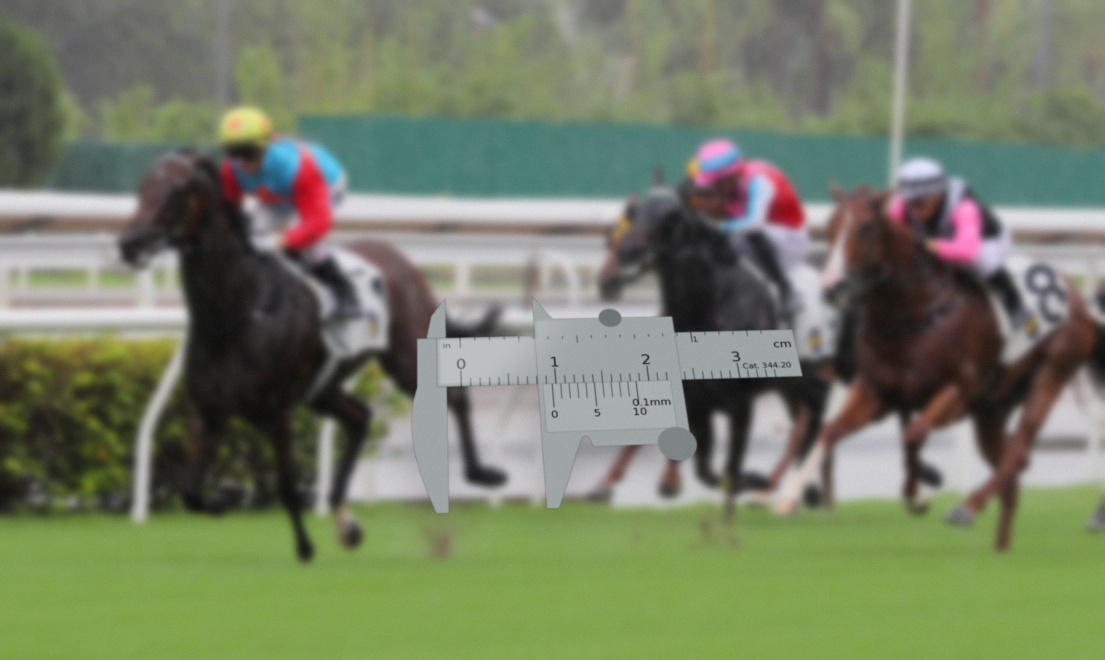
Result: 9.6 (mm)
